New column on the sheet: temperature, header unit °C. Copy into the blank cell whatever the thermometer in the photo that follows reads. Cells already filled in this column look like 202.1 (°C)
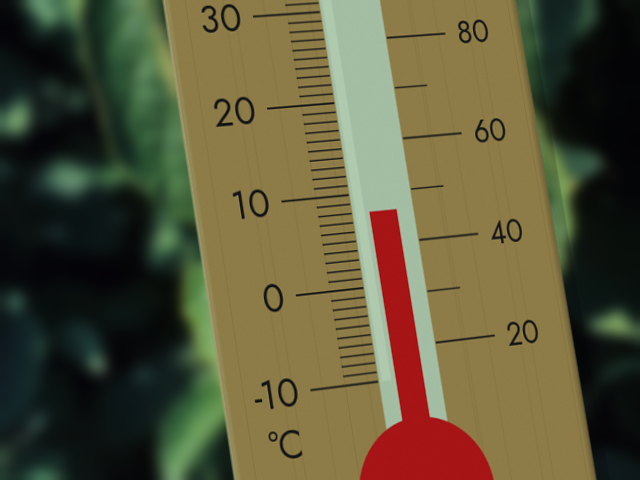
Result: 8 (°C)
